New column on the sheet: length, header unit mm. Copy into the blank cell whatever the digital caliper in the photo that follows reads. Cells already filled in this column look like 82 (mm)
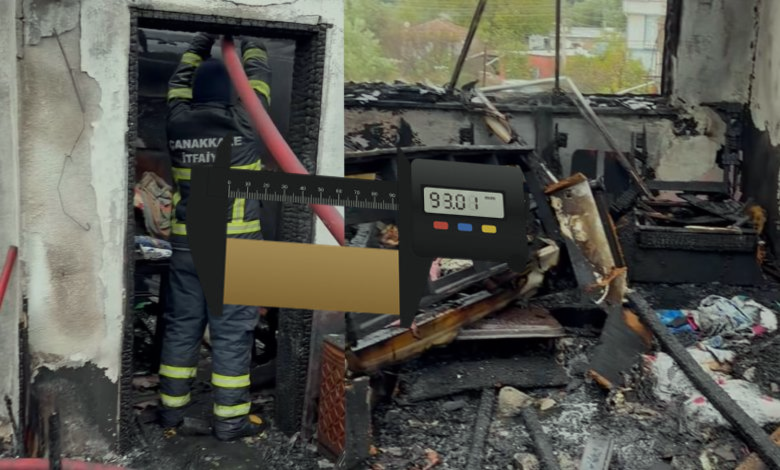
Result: 93.01 (mm)
